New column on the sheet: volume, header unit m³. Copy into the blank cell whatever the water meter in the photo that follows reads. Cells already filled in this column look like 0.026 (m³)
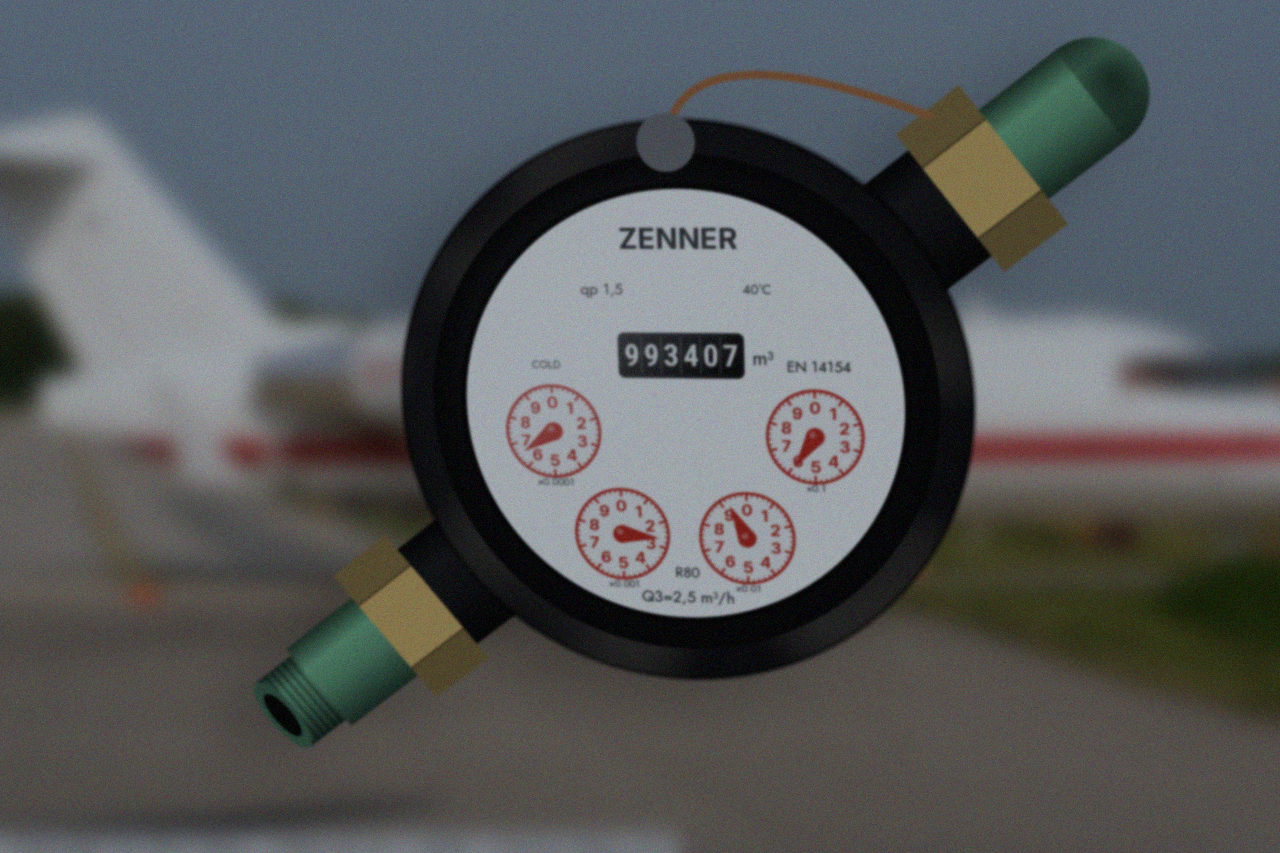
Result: 993407.5926 (m³)
